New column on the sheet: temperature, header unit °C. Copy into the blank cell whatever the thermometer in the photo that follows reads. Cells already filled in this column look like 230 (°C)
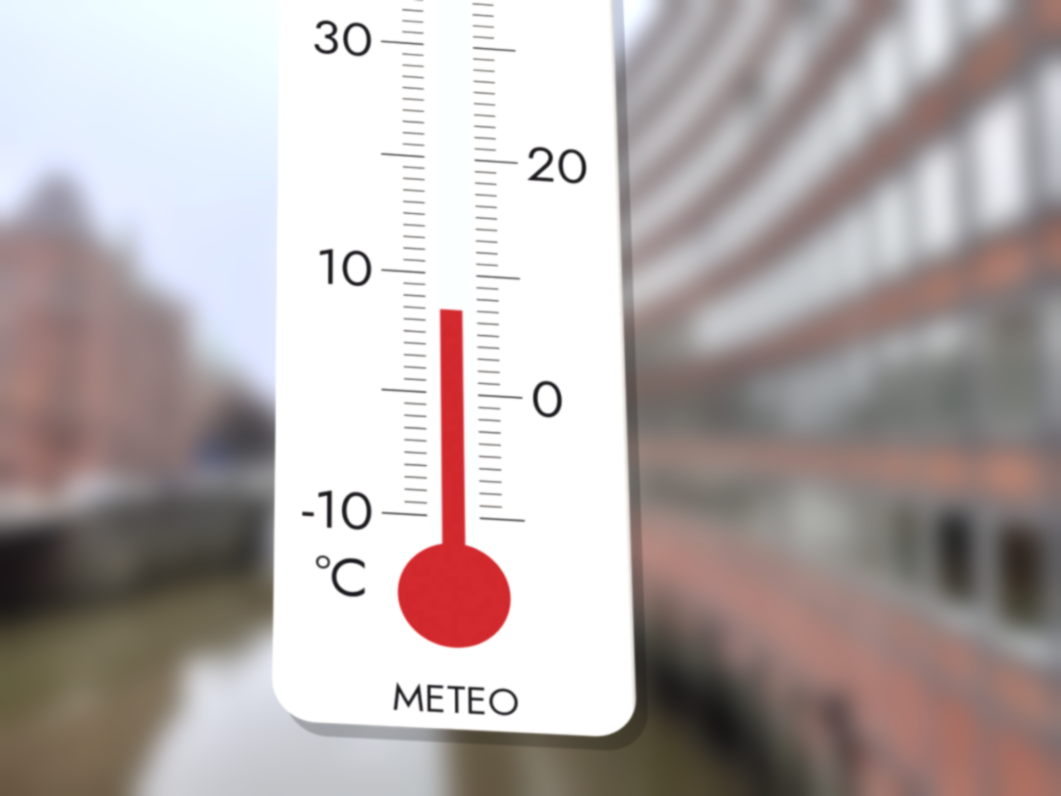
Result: 7 (°C)
